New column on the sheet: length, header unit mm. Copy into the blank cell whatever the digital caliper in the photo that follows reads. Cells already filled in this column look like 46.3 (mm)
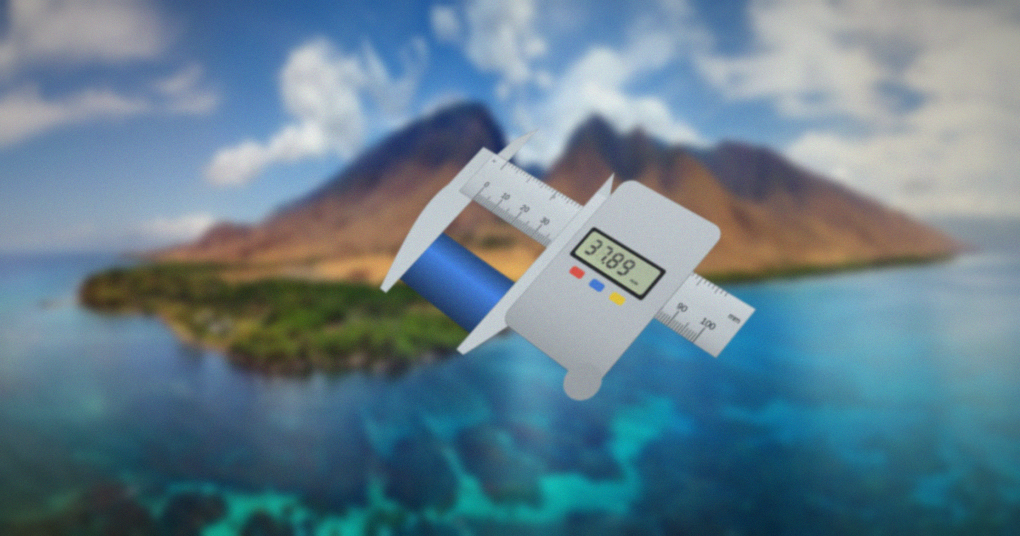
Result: 37.89 (mm)
